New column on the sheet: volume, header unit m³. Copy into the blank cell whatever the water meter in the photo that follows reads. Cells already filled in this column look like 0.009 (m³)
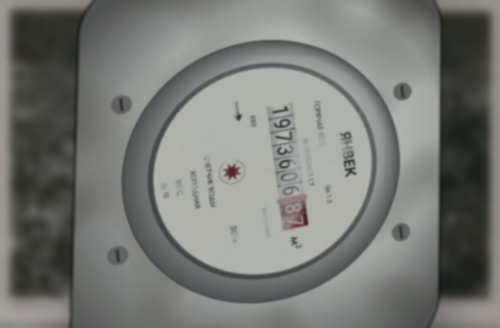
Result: 1973606.87 (m³)
